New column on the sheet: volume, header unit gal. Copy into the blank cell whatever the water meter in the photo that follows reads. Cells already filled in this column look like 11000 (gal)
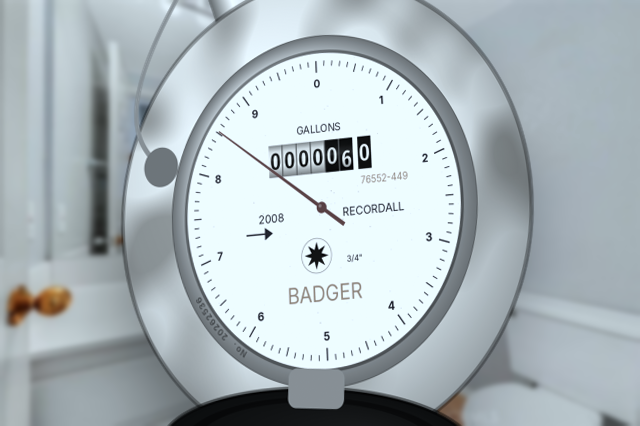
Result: 58.5 (gal)
